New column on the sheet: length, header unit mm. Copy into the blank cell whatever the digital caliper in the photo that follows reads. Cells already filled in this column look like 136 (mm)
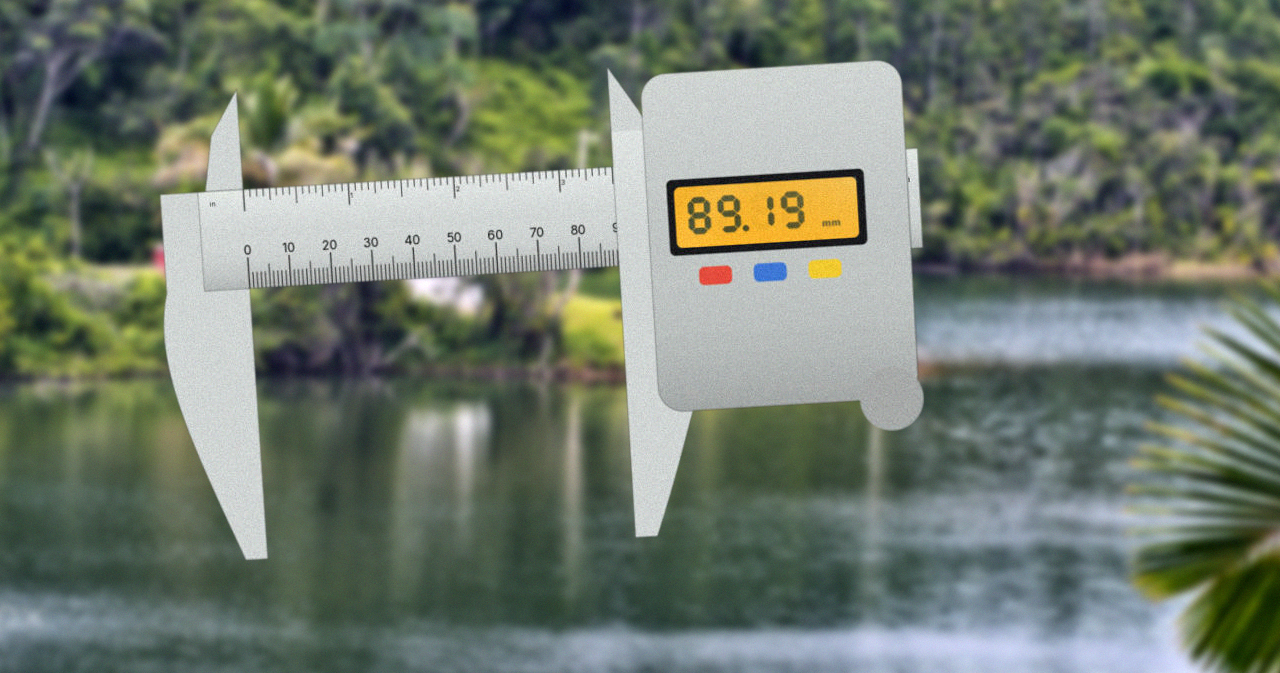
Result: 89.19 (mm)
